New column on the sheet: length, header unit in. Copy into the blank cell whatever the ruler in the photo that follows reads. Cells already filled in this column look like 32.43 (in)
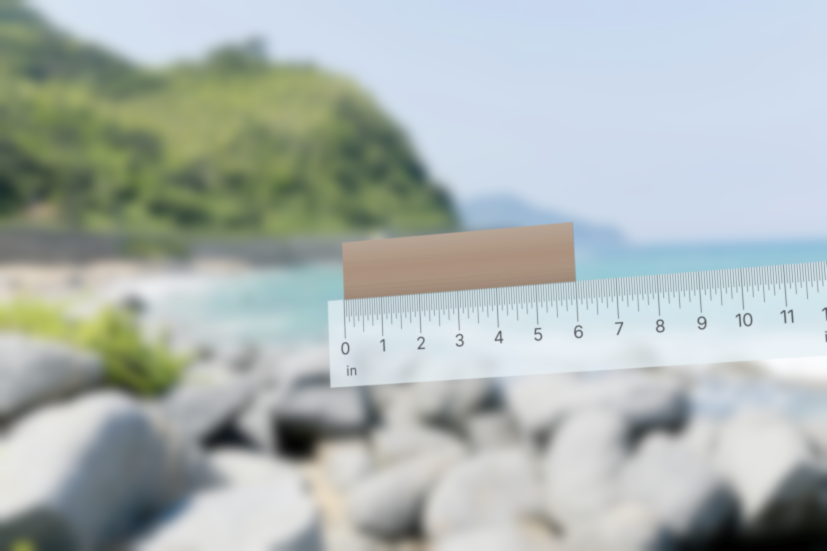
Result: 6 (in)
